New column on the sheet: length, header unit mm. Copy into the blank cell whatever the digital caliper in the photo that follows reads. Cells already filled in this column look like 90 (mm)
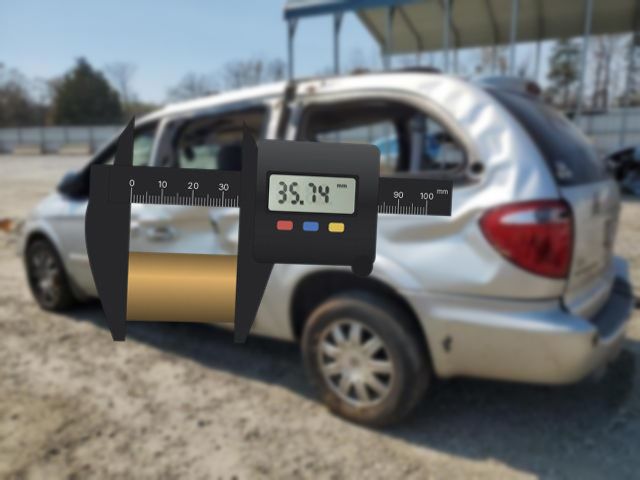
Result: 35.74 (mm)
